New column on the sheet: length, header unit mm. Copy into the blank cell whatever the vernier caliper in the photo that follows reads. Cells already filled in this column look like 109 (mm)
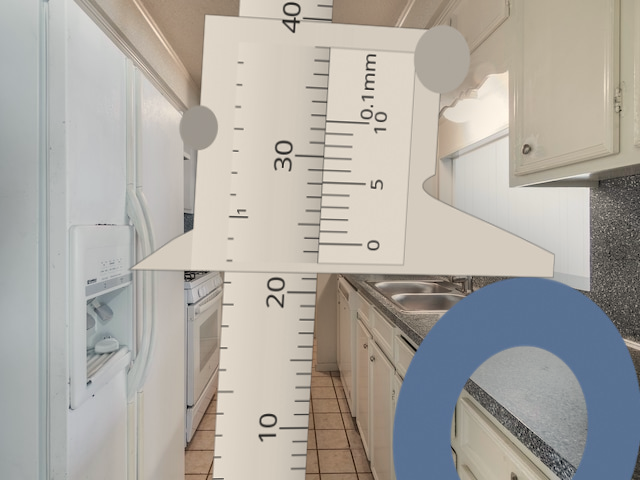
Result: 23.6 (mm)
